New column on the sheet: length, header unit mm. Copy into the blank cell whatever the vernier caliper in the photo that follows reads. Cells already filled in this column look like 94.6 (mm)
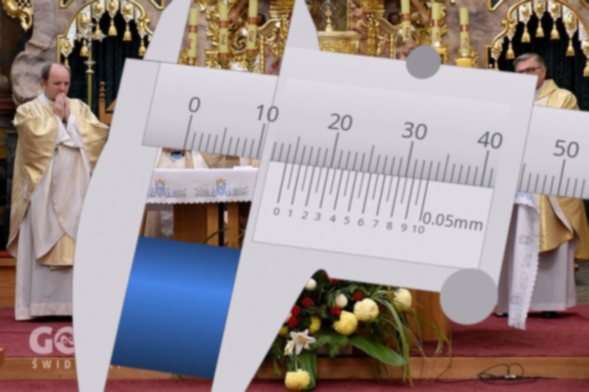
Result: 14.0 (mm)
